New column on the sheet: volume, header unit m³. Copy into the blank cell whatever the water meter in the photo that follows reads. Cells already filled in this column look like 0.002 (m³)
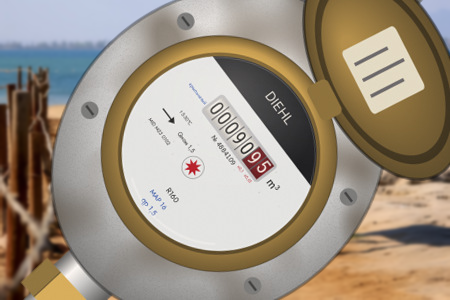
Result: 90.95 (m³)
